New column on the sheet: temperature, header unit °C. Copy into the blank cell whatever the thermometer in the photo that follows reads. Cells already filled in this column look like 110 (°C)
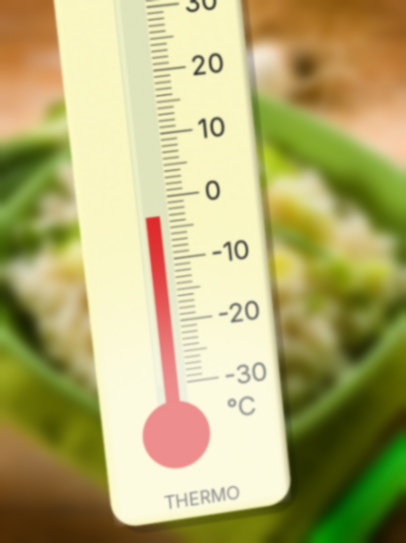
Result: -3 (°C)
